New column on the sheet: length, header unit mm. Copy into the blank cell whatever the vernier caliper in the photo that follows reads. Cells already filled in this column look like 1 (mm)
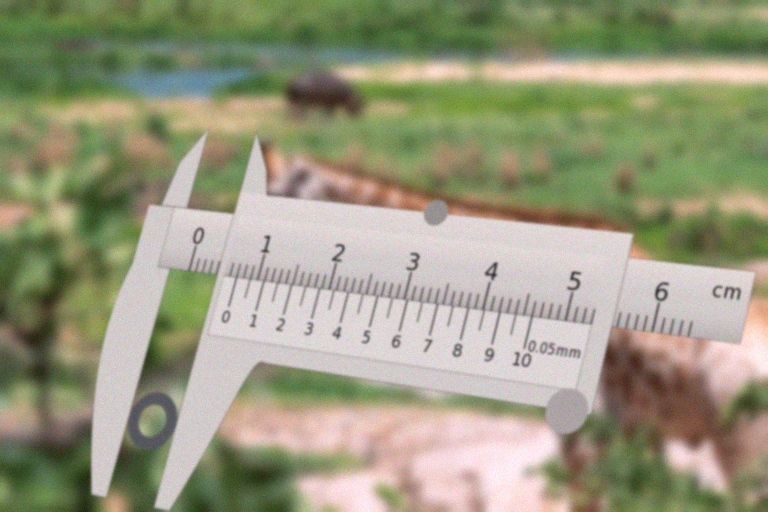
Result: 7.0 (mm)
